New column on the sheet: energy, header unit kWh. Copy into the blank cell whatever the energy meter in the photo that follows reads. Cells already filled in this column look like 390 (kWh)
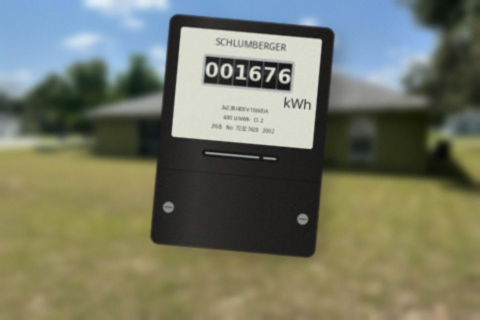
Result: 1676 (kWh)
